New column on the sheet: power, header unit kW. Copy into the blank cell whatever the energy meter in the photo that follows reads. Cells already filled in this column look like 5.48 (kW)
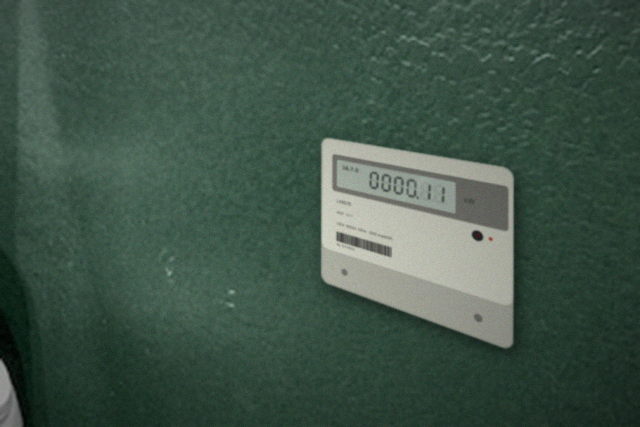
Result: 0.11 (kW)
